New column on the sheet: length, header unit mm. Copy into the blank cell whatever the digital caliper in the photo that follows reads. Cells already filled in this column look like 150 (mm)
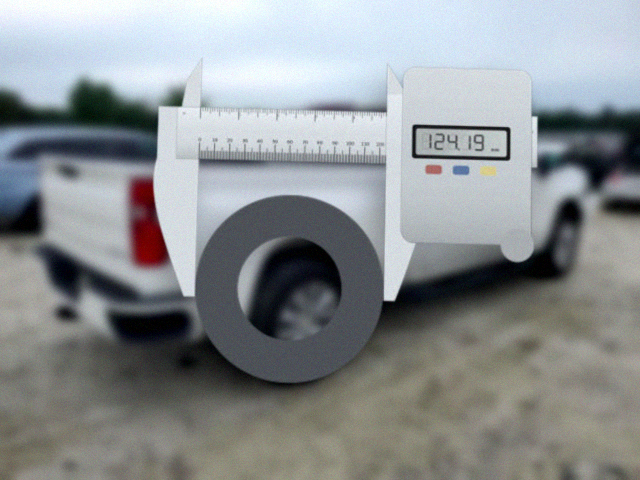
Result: 124.19 (mm)
